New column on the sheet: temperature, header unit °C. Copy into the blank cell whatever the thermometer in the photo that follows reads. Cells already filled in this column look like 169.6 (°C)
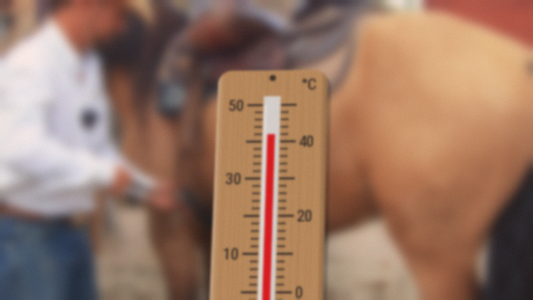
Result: 42 (°C)
